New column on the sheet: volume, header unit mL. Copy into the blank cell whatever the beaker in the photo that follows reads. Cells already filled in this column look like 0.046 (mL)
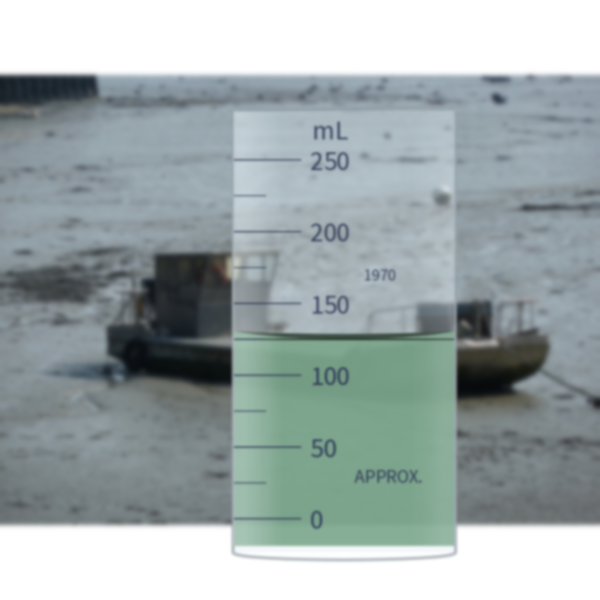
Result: 125 (mL)
